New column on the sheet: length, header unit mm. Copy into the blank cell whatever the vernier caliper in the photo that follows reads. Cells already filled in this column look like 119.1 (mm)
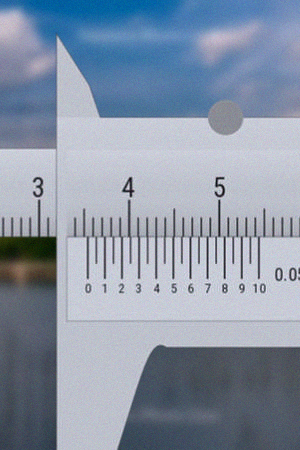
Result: 35.4 (mm)
